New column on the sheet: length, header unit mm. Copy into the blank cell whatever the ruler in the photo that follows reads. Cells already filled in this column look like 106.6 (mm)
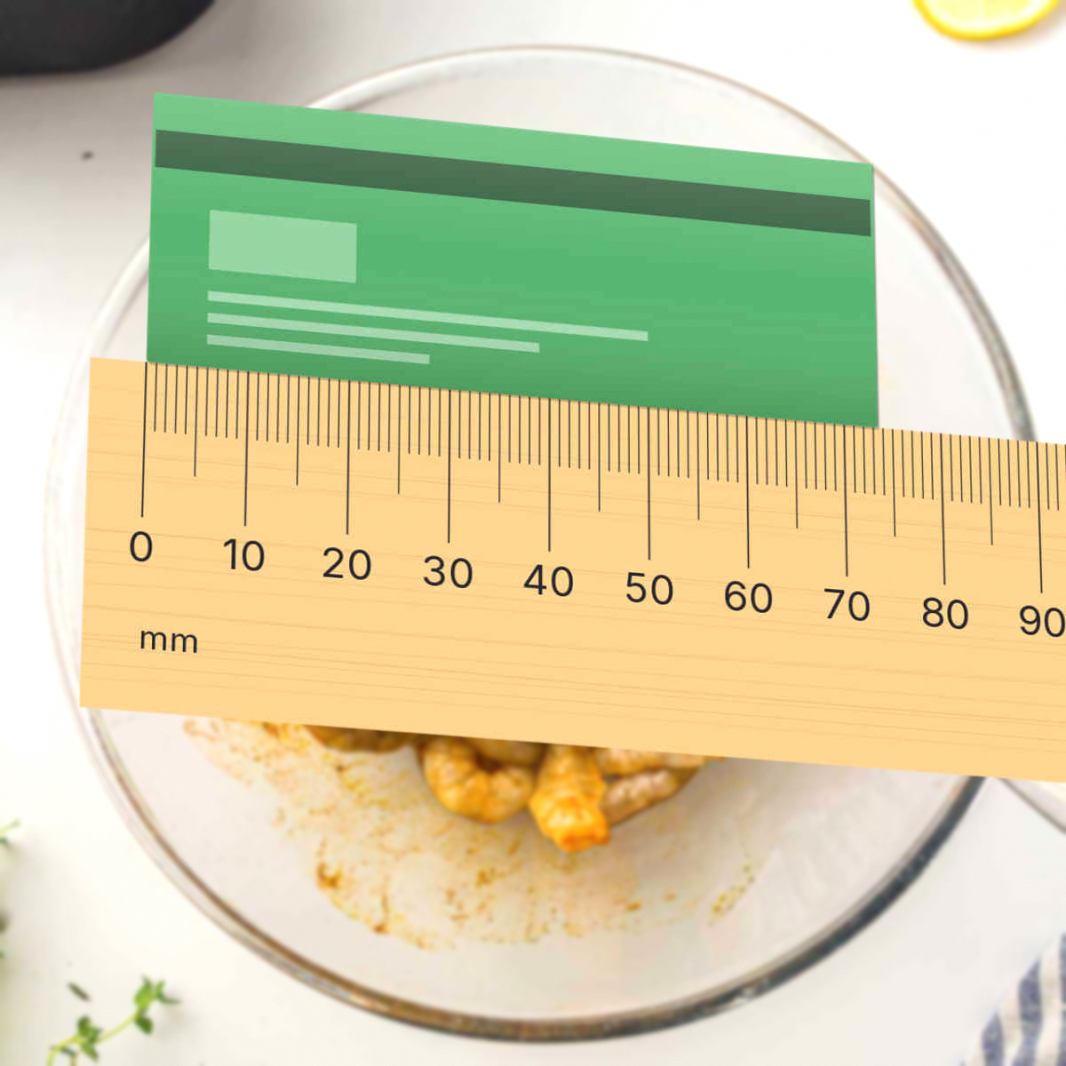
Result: 73.5 (mm)
